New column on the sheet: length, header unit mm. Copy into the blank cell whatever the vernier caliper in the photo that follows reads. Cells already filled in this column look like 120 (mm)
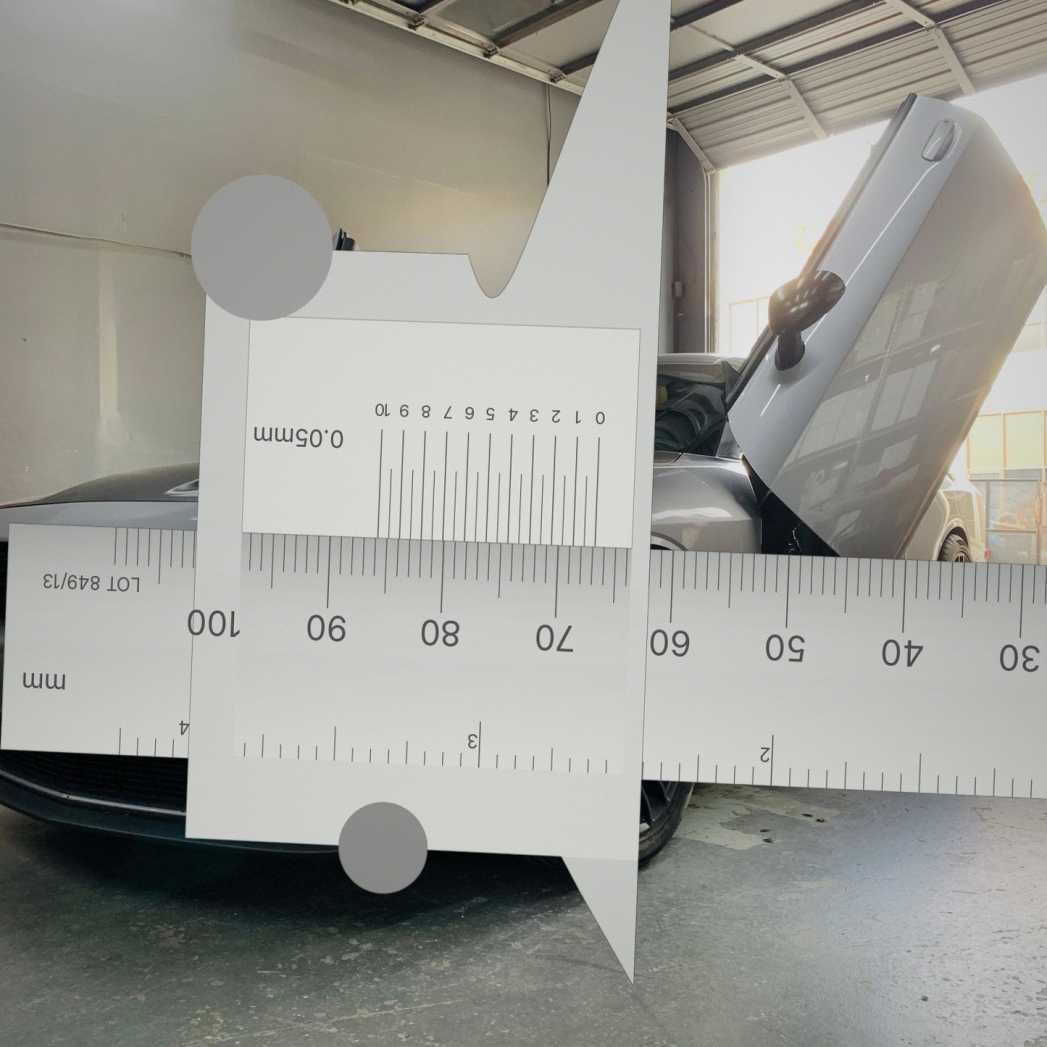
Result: 66.8 (mm)
